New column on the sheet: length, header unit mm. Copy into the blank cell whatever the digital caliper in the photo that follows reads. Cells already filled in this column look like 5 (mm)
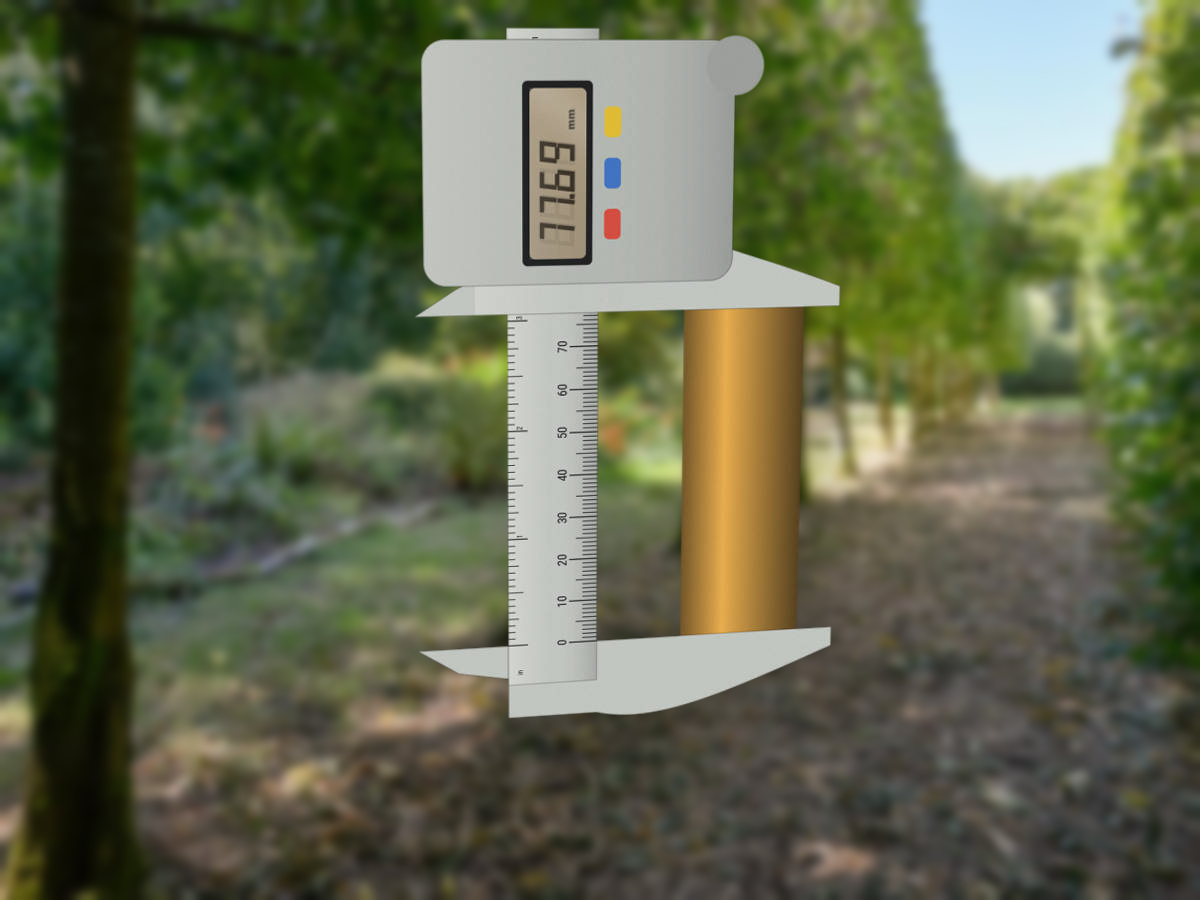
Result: 77.69 (mm)
